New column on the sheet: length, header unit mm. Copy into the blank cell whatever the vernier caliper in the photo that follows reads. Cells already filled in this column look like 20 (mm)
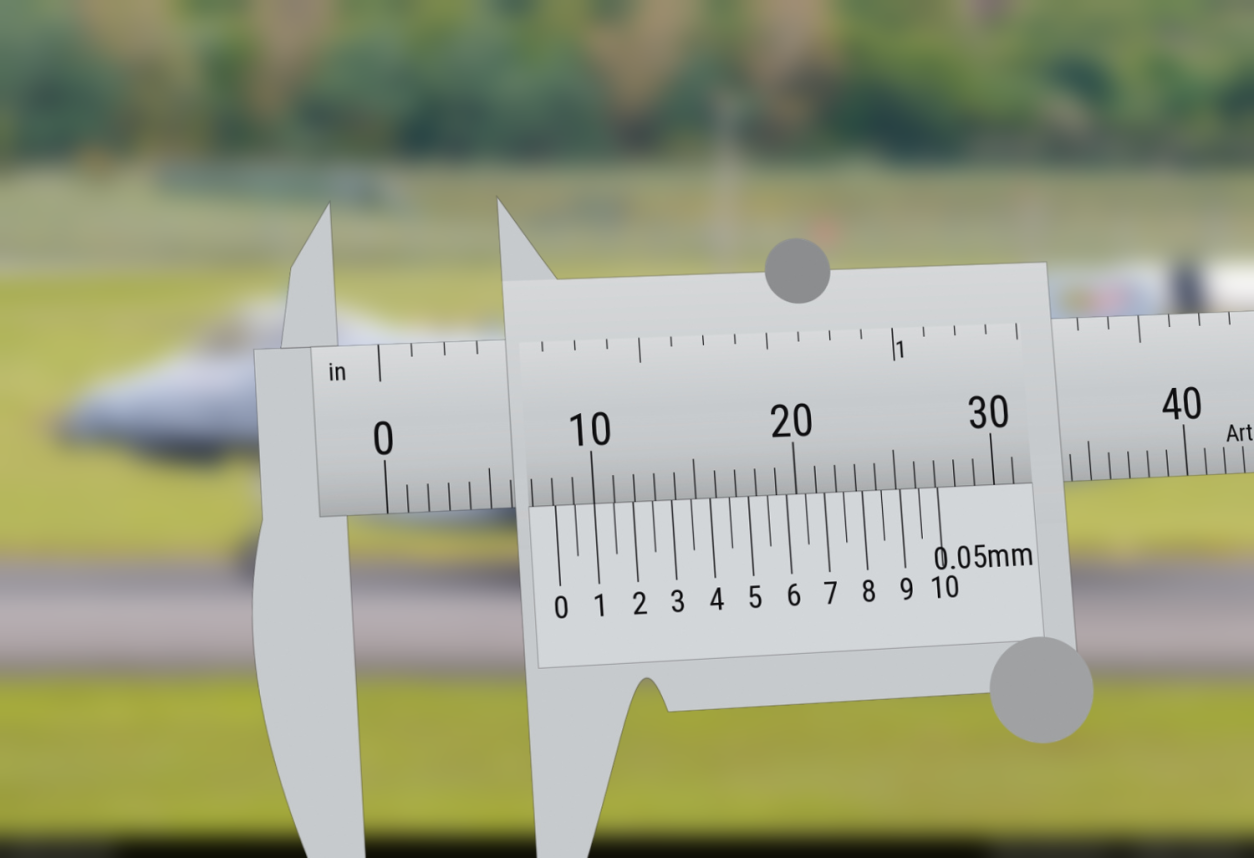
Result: 8.1 (mm)
